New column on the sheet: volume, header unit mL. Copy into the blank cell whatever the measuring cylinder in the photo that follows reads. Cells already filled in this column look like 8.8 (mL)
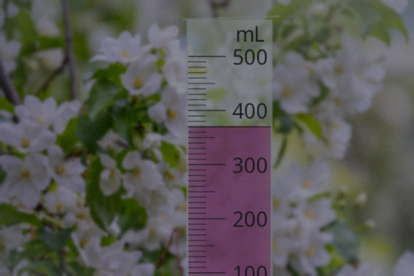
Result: 370 (mL)
